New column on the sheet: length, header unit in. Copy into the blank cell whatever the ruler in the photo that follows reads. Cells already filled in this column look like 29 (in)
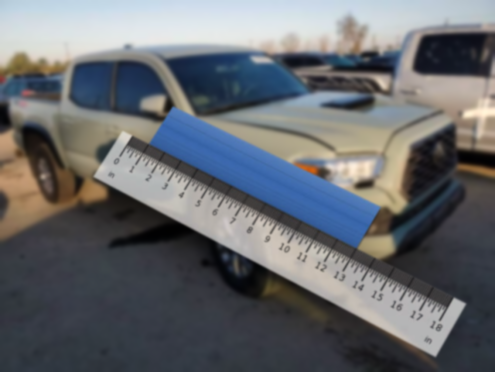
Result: 12 (in)
